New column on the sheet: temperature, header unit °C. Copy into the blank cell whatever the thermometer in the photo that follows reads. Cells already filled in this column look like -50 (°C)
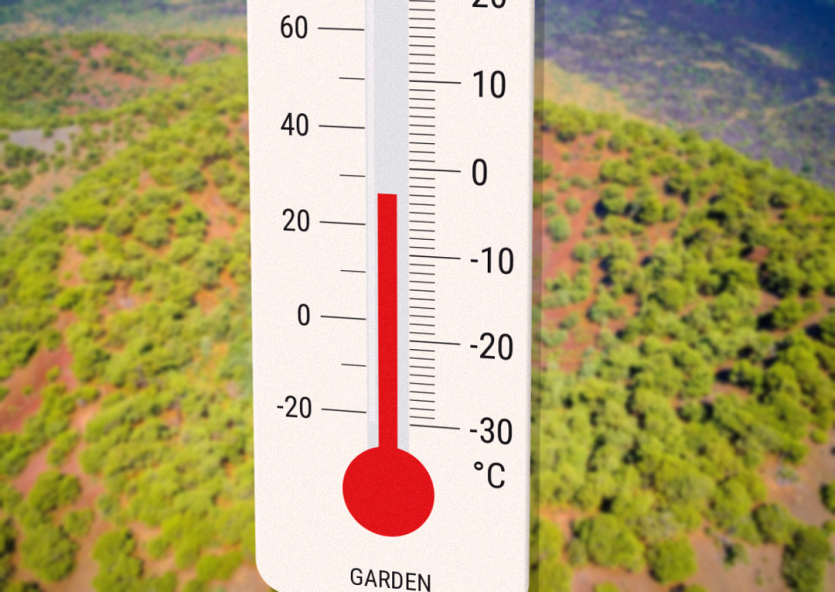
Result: -3 (°C)
